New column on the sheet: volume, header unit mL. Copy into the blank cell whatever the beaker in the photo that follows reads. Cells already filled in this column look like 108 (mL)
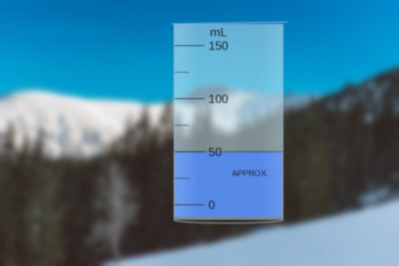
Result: 50 (mL)
